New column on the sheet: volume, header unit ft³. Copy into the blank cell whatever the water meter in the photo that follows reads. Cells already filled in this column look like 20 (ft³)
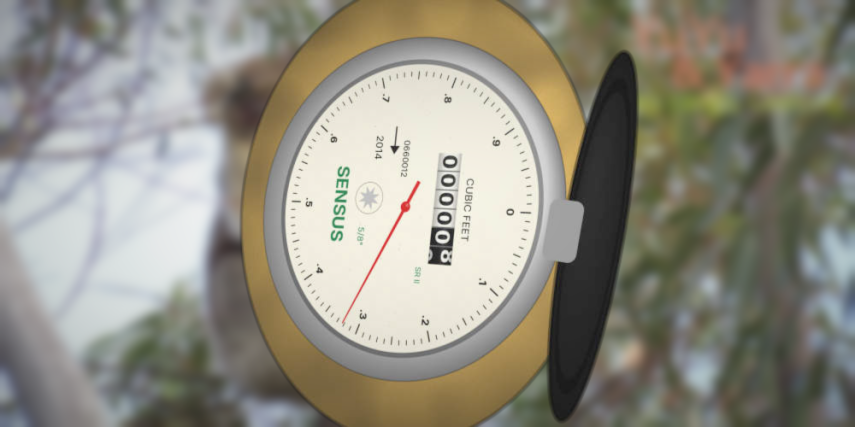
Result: 8.32 (ft³)
